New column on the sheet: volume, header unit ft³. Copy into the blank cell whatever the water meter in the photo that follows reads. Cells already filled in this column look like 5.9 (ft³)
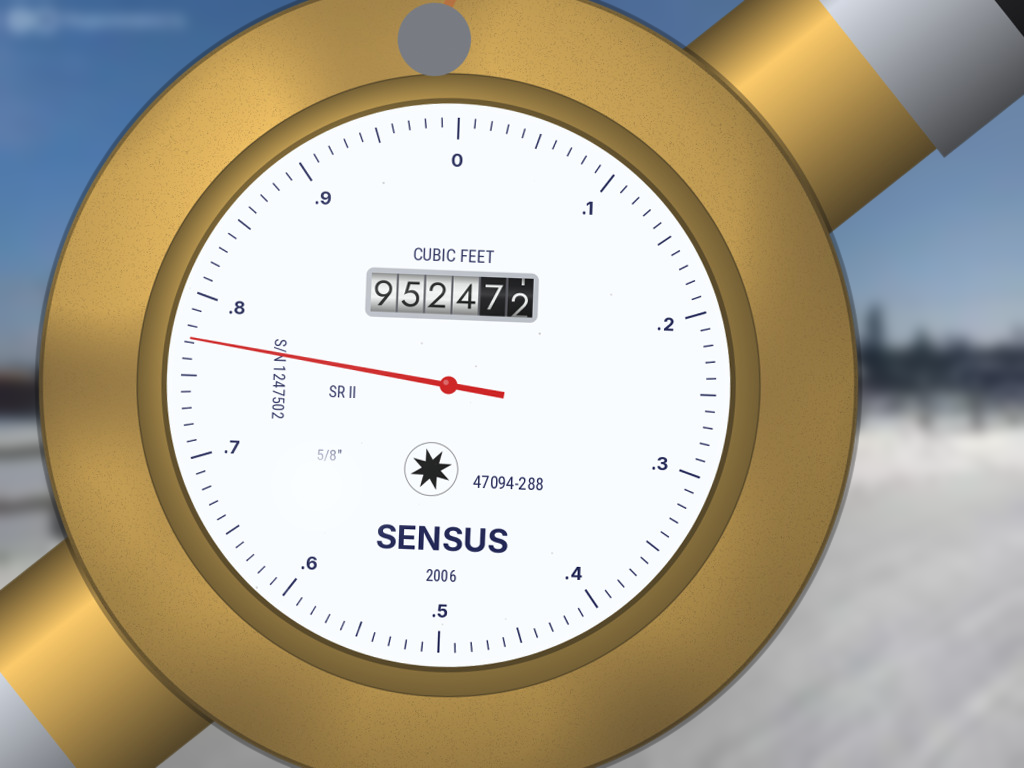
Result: 952471.77 (ft³)
